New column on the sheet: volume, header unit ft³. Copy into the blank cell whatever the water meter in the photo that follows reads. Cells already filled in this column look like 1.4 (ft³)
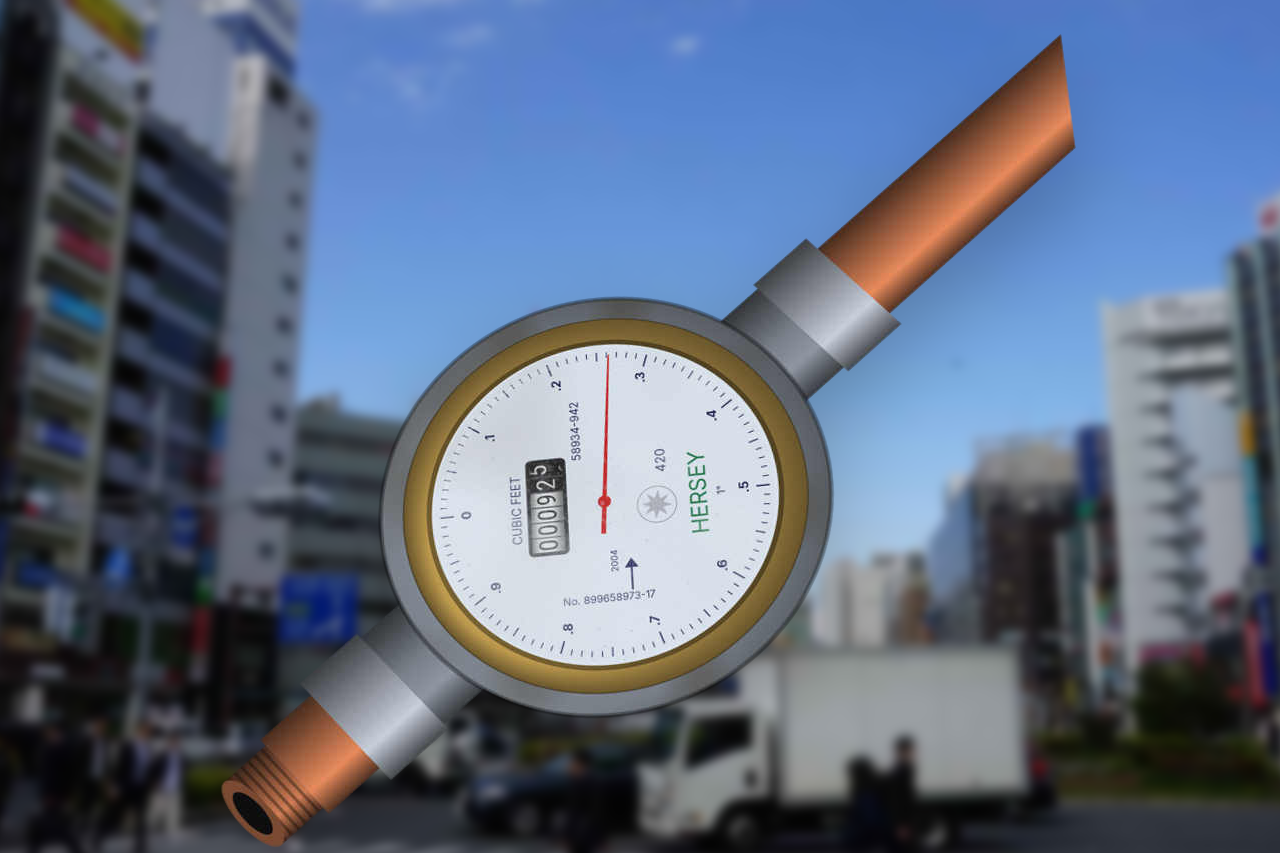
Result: 925.26 (ft³)
